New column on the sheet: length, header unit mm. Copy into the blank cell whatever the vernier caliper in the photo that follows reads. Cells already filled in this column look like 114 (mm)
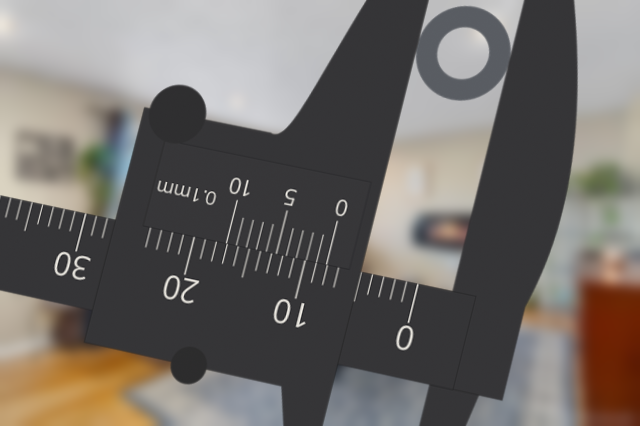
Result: 8.1 (mm)
